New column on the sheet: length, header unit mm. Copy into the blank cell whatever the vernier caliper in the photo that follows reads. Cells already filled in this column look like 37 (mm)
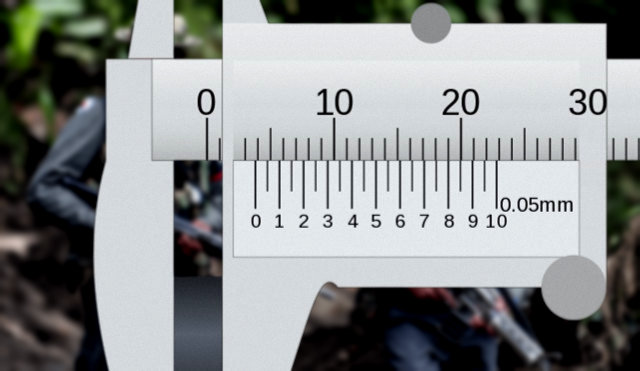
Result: 3.8 (mm)
